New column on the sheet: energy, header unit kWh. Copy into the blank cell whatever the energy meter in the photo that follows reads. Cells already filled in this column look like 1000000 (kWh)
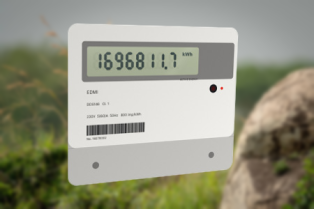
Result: 1696811.7 (kWh)
